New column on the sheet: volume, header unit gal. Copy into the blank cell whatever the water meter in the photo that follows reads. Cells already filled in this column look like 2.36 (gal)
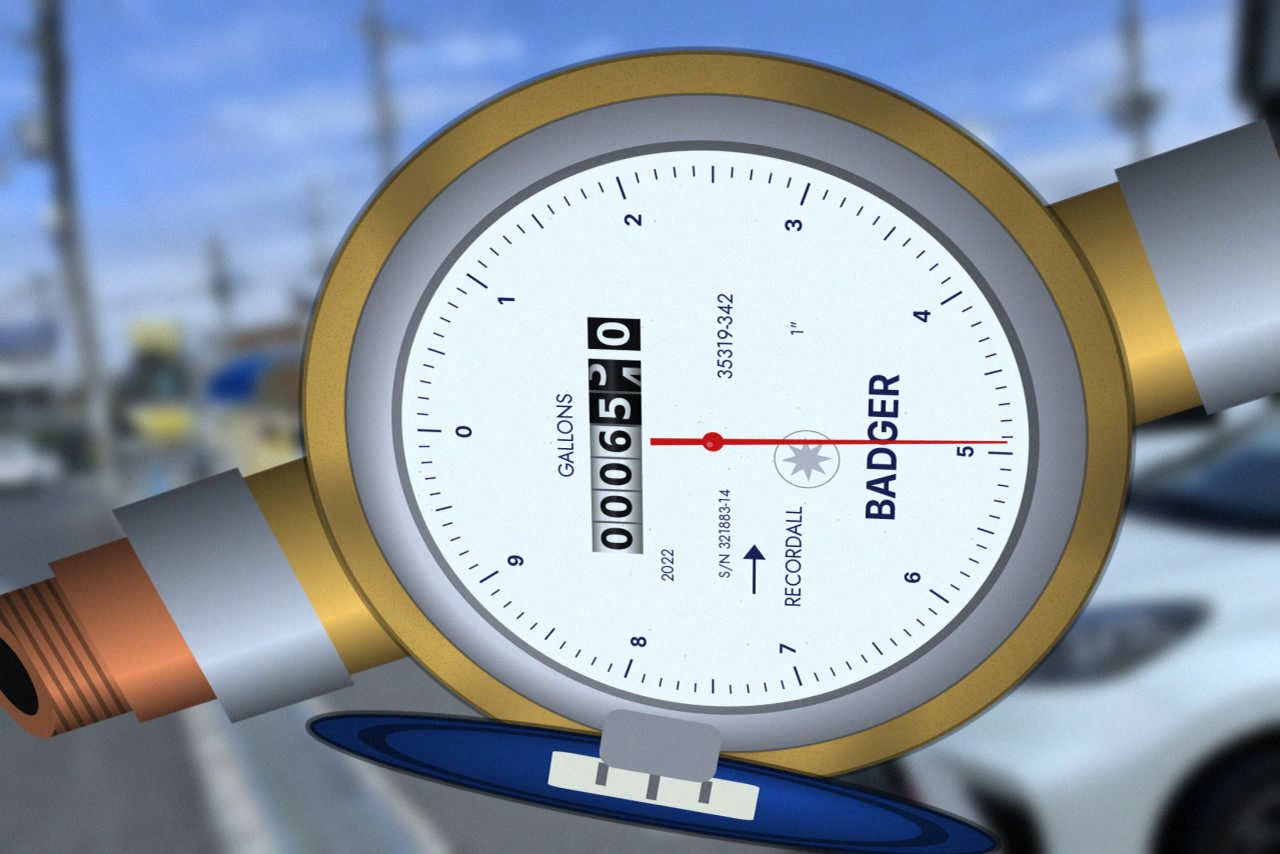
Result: 6534.9 (gal)
